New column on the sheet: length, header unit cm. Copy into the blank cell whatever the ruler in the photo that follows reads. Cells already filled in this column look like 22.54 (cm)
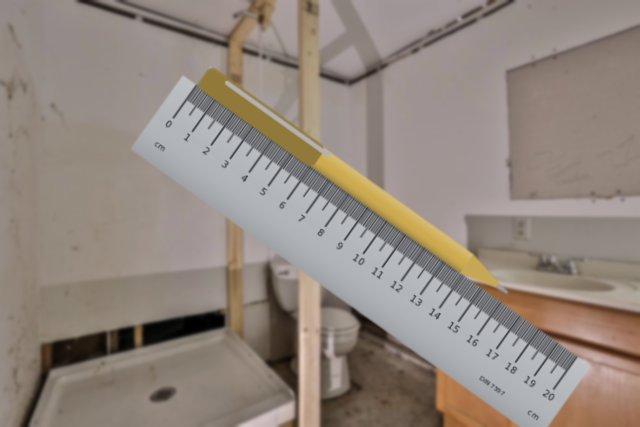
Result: 16 (cm)
